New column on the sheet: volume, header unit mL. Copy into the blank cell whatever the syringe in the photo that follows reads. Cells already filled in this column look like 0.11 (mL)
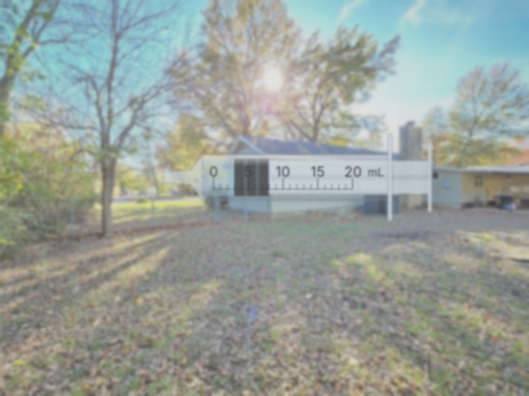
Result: 3 (mL)
